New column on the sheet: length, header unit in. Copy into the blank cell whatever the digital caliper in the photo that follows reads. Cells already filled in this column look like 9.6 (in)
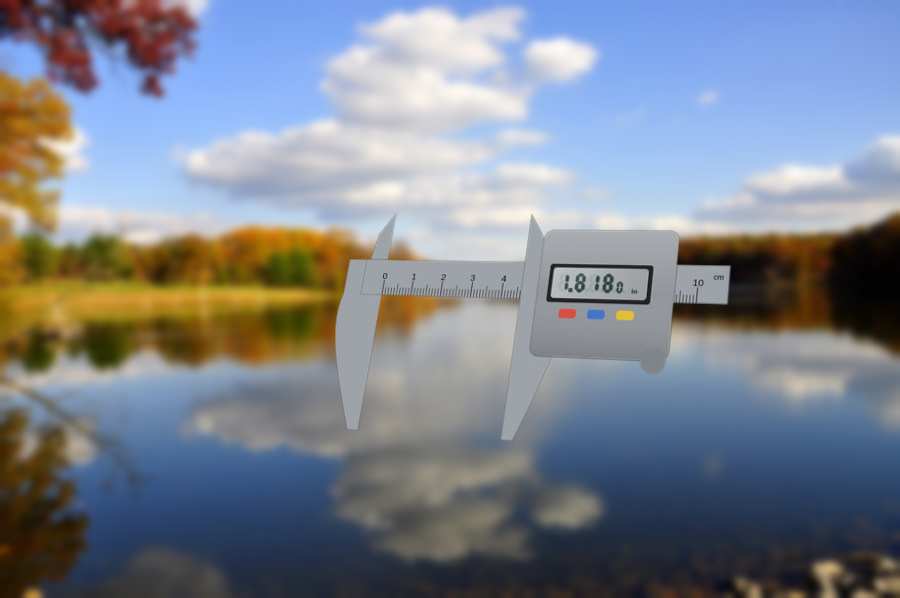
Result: 1.8180 (in)
